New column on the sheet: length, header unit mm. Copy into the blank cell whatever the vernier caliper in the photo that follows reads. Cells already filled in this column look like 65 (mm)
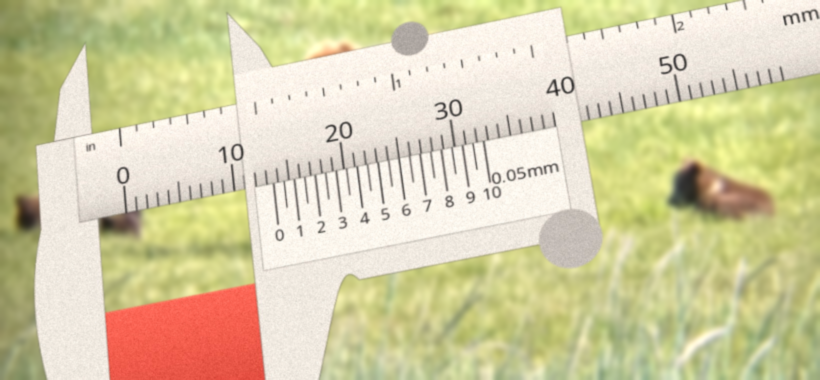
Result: 13.6 (mm)
